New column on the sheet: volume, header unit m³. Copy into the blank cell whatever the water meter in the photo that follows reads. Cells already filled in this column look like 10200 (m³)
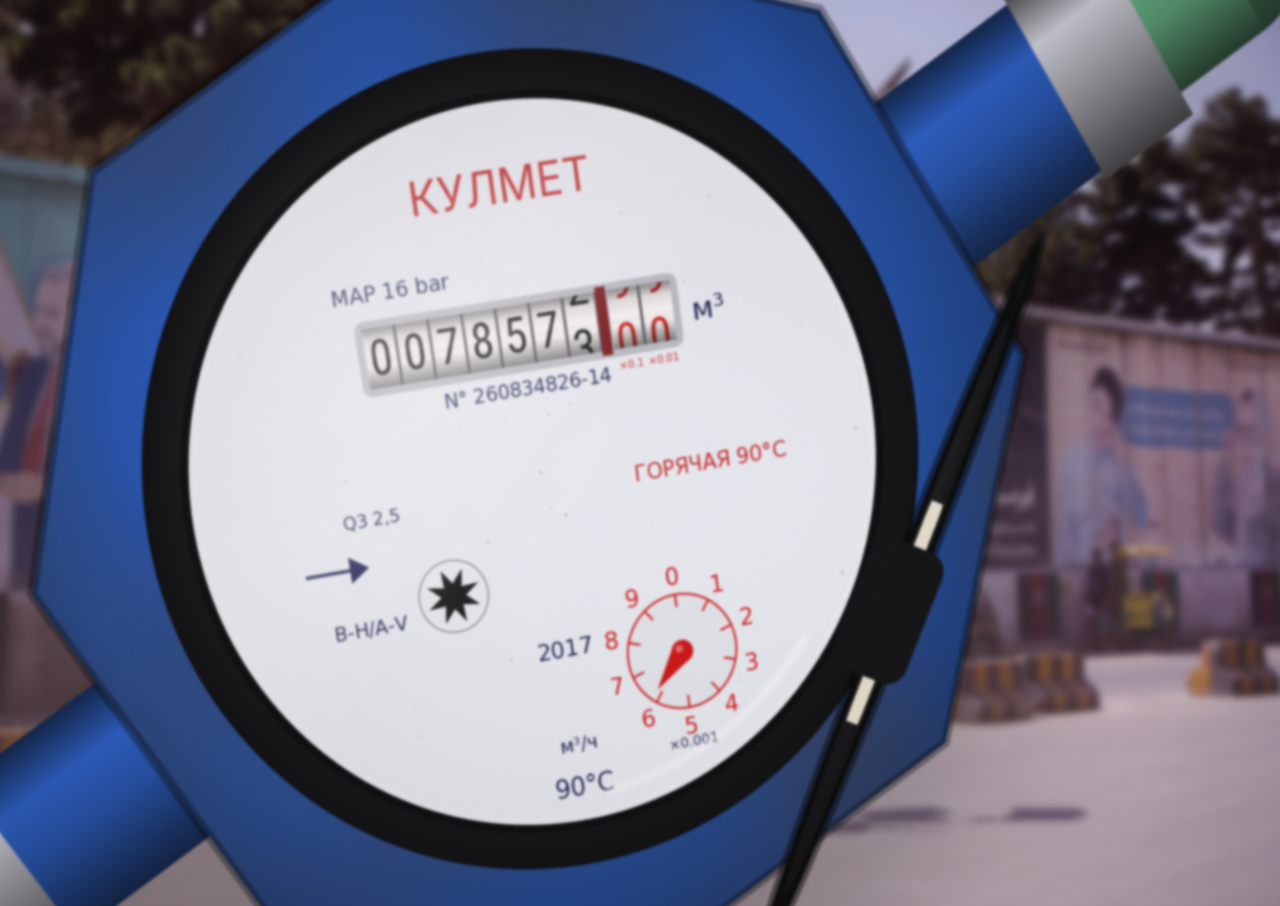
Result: 78572.996 (m³)
